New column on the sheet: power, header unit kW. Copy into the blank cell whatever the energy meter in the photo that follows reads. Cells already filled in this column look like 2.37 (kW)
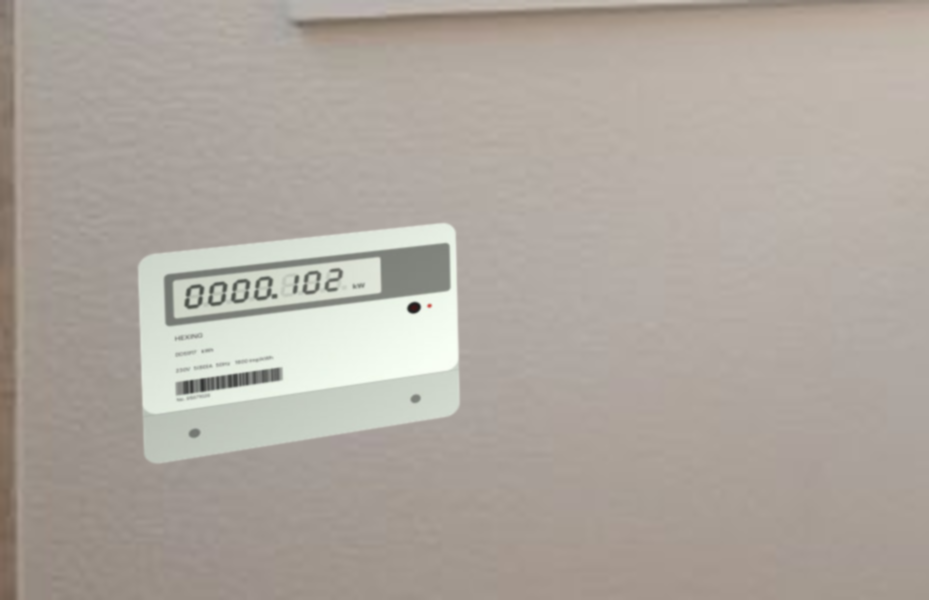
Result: 0.102 (kW)
